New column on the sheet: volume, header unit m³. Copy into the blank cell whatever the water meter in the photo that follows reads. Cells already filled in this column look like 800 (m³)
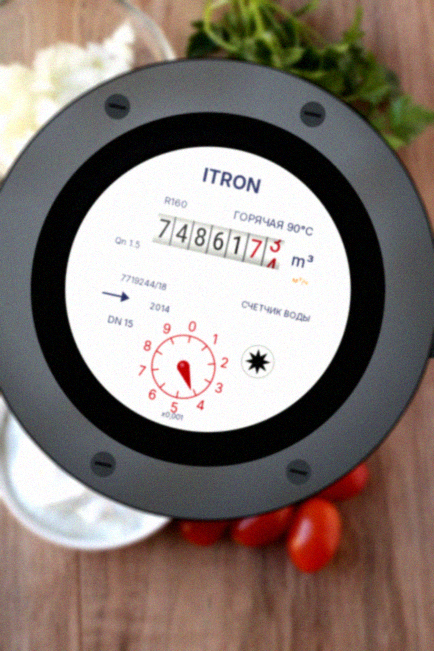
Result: 74861.734 (m³)
